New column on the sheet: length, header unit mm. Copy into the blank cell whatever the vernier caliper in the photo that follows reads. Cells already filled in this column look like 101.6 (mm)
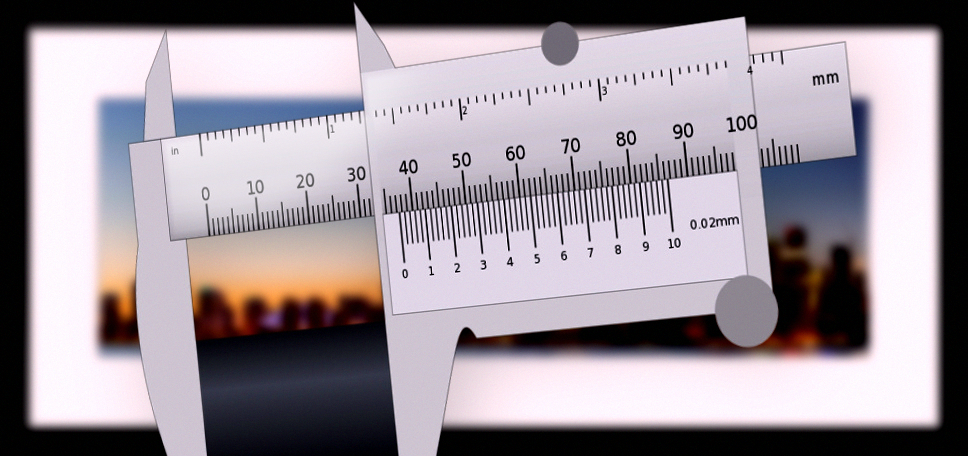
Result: 37.5 (mm)
